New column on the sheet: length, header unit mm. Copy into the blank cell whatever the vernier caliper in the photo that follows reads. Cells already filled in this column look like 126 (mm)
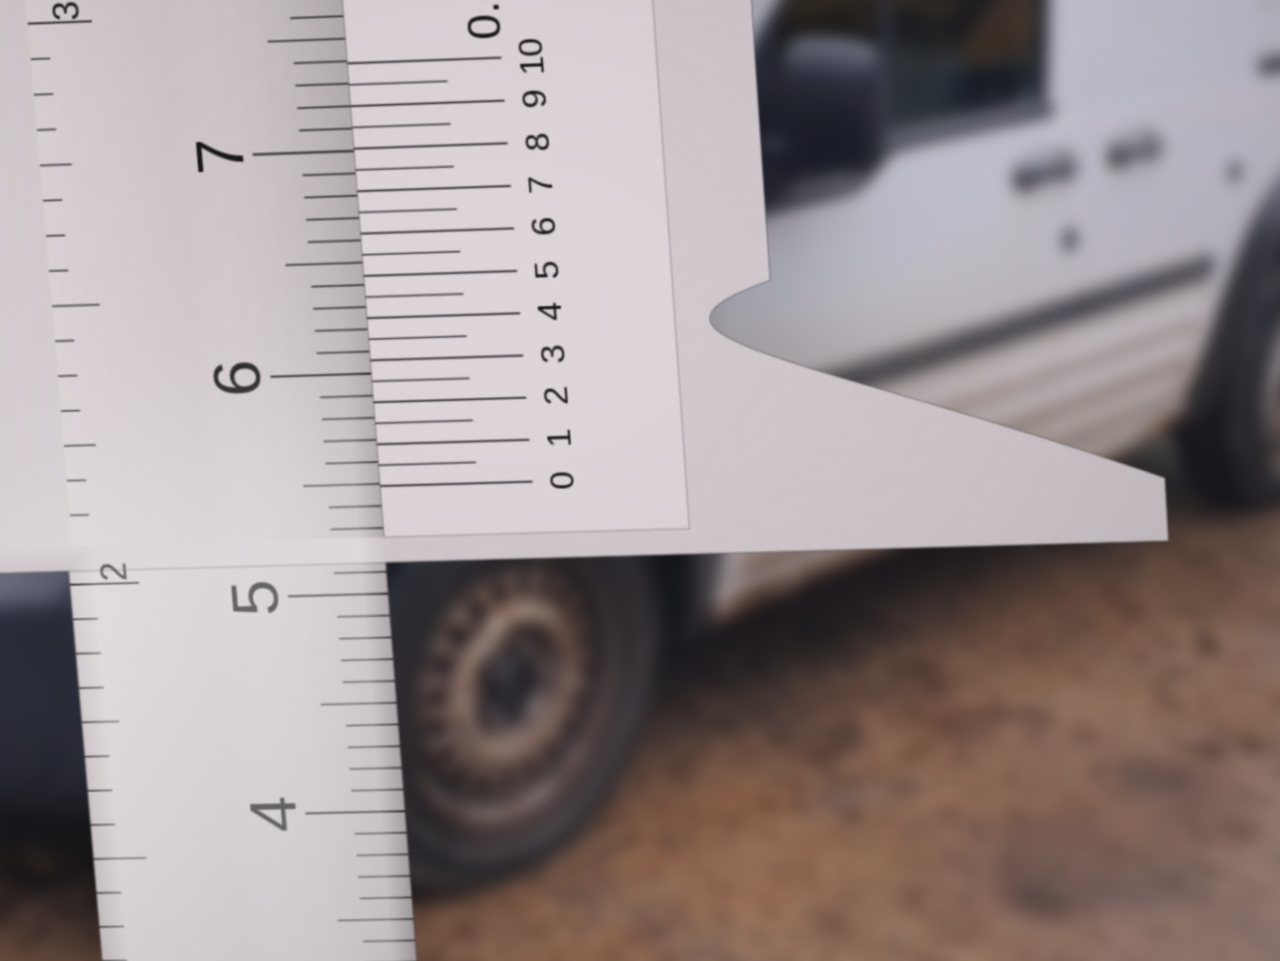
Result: 54.9 (mm)
